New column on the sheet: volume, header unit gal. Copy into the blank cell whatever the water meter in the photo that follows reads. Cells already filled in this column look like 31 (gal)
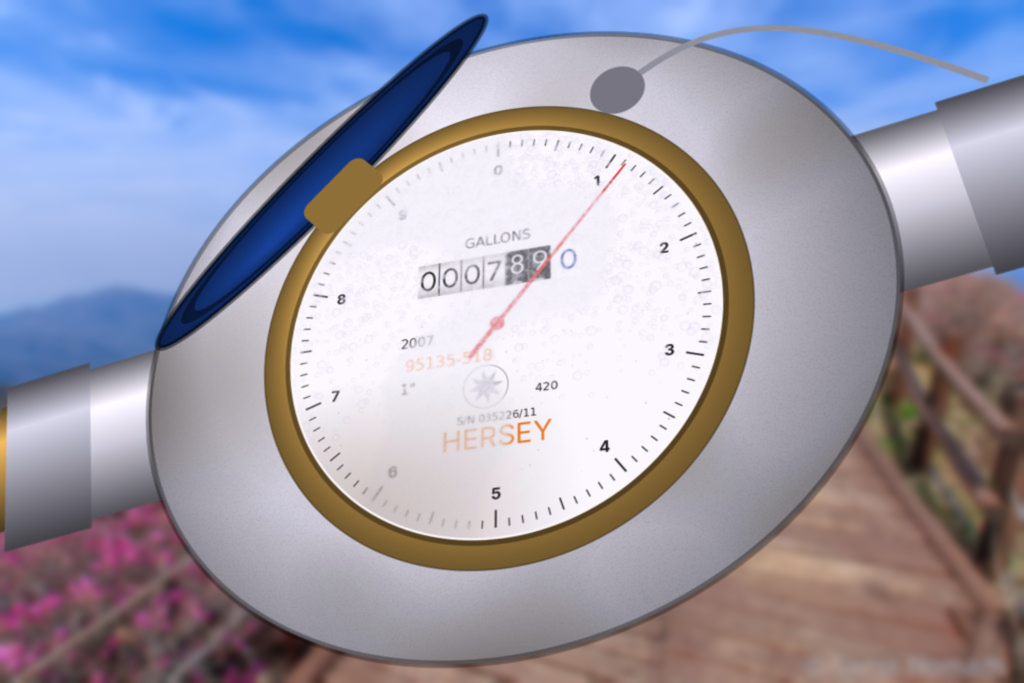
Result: 7891.1 (gal)
